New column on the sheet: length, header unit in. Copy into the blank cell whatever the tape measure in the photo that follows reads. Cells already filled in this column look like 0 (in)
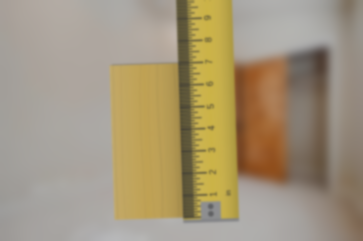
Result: 7 (in)
